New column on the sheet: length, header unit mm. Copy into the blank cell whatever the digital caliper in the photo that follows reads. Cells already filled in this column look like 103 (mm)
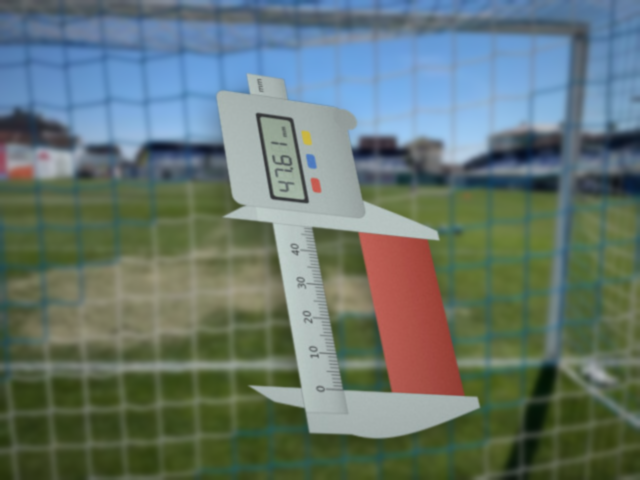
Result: 47.61 (mm)
